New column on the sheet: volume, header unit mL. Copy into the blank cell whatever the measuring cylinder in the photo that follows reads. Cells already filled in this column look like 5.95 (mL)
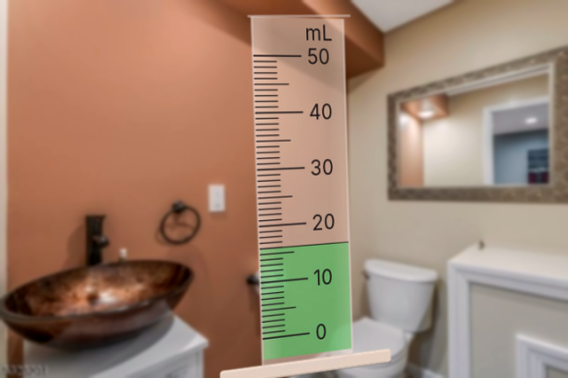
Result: 16 (mL)
